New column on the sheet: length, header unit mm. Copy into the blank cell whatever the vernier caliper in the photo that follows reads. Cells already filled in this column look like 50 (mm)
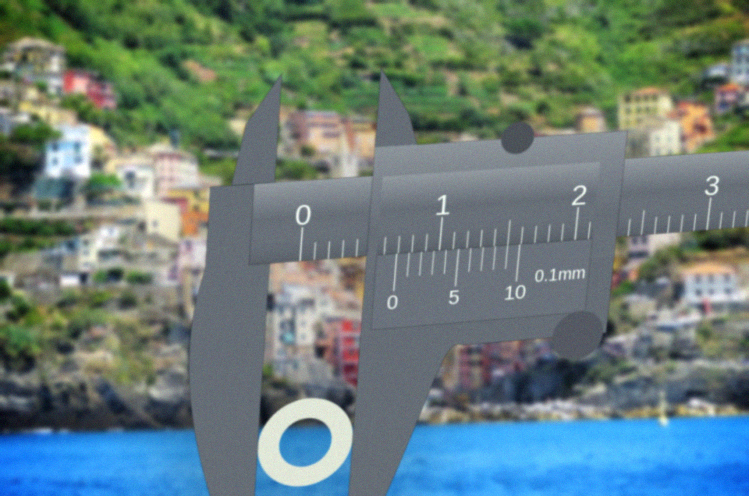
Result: 6.9 (mm)
